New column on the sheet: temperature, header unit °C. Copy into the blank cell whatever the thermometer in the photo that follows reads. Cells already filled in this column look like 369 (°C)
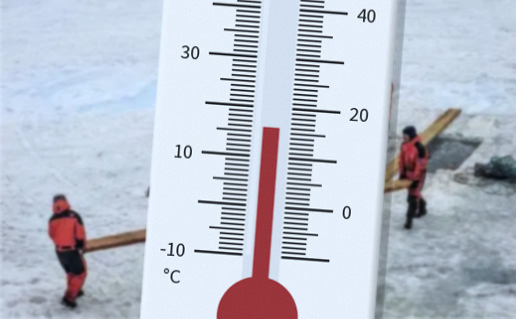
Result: 16 (°C)
